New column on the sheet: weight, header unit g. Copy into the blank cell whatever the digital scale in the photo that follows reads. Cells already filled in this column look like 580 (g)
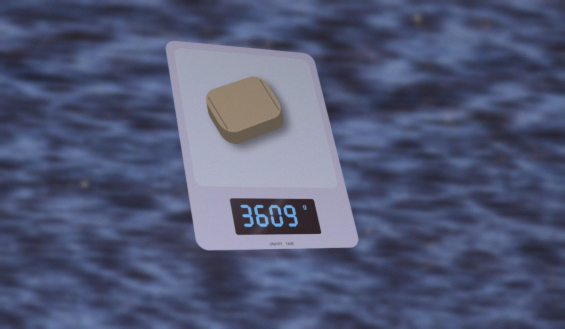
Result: 3609 (g)
